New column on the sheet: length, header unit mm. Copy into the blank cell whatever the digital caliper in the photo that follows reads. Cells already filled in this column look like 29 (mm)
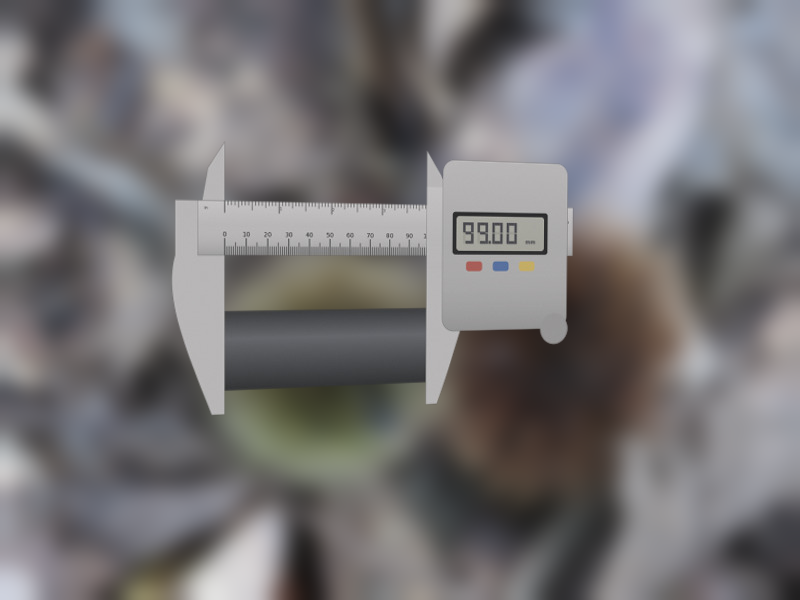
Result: 99.00 (mm)
